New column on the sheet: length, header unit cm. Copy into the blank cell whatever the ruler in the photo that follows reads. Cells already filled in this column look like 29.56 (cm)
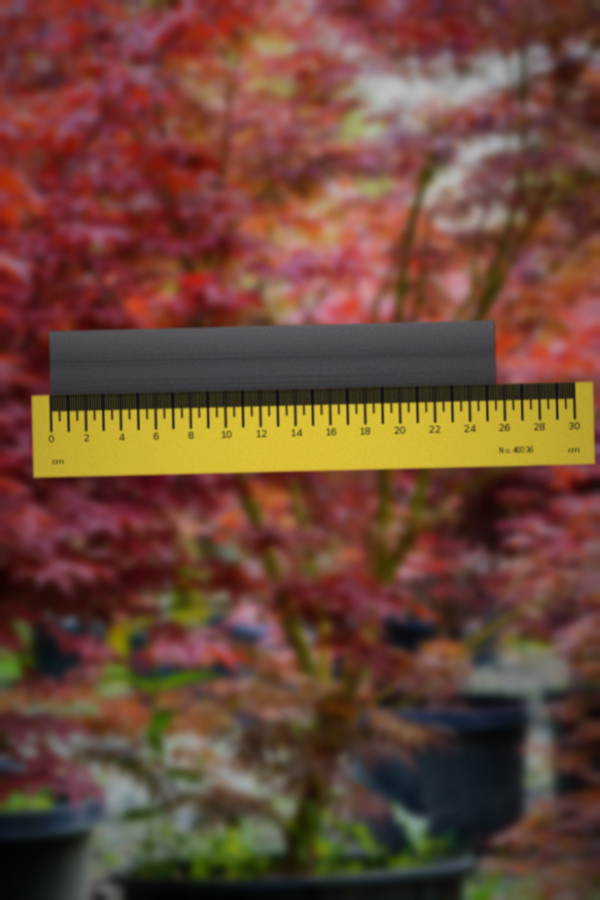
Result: 25.5 (cm)
